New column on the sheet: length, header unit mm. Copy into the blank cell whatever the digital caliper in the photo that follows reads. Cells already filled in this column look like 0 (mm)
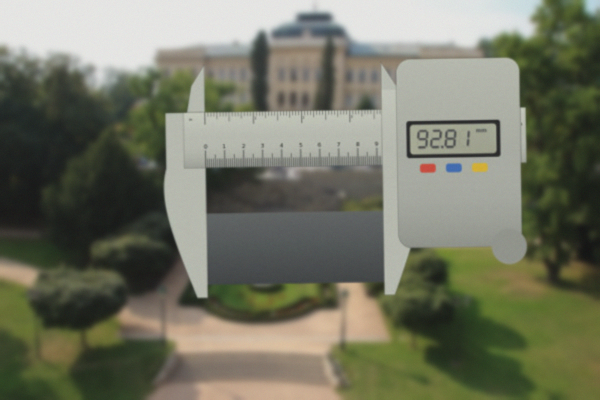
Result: 92.81 (mm)
